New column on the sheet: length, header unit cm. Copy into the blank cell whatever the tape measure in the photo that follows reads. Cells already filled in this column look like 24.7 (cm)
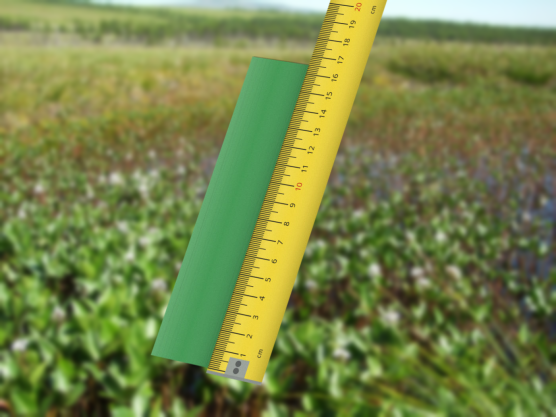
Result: 16.5 (cm)
